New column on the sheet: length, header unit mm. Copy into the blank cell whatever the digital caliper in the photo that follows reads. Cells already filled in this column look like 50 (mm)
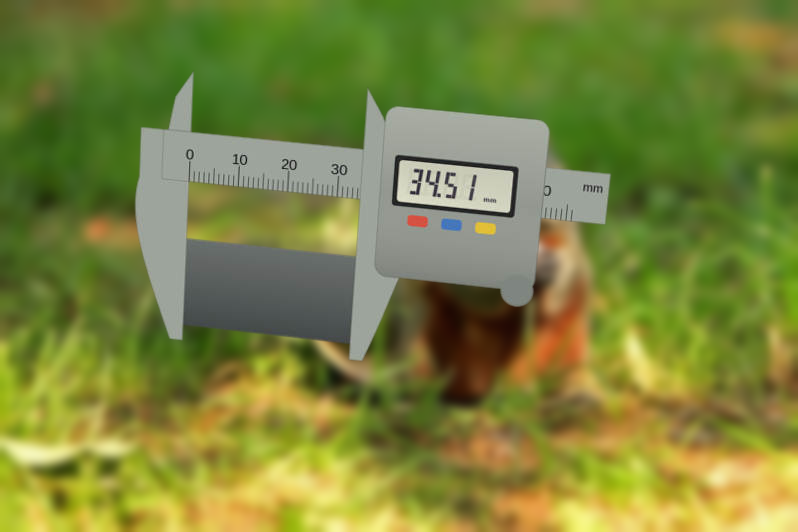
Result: 34.51 (mm)
